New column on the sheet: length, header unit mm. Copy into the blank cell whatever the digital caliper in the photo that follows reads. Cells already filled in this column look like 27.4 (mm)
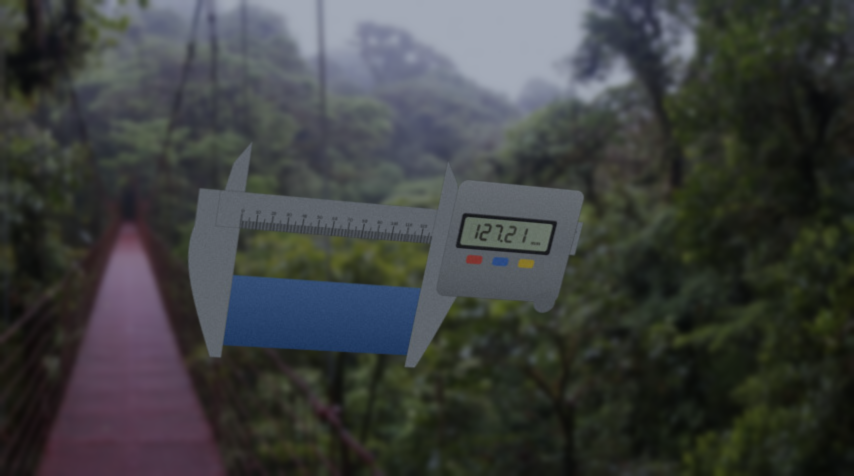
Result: 127.21 (mm)
